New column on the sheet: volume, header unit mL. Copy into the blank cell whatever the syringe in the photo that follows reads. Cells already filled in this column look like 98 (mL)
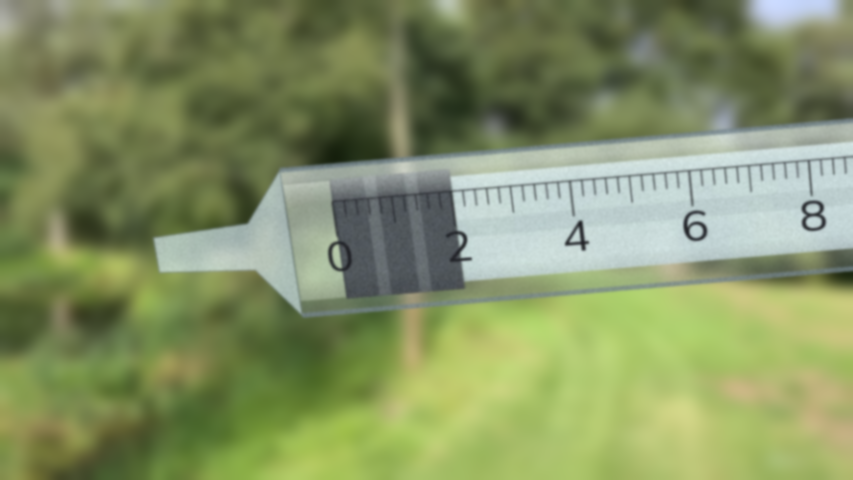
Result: 0 (mL)
